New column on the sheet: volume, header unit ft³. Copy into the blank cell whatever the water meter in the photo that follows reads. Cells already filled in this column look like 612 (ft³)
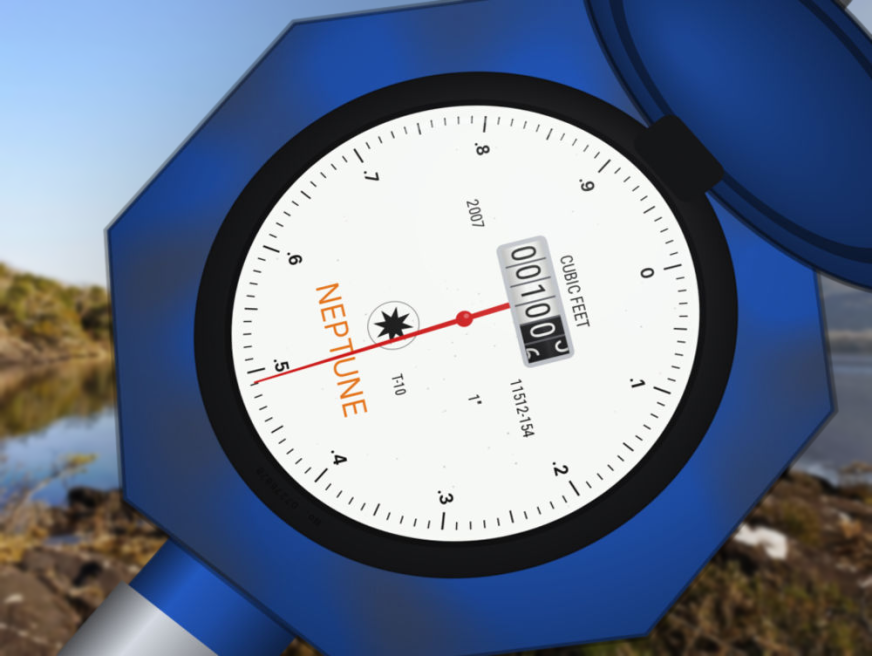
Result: 1005.49 (ft³)
